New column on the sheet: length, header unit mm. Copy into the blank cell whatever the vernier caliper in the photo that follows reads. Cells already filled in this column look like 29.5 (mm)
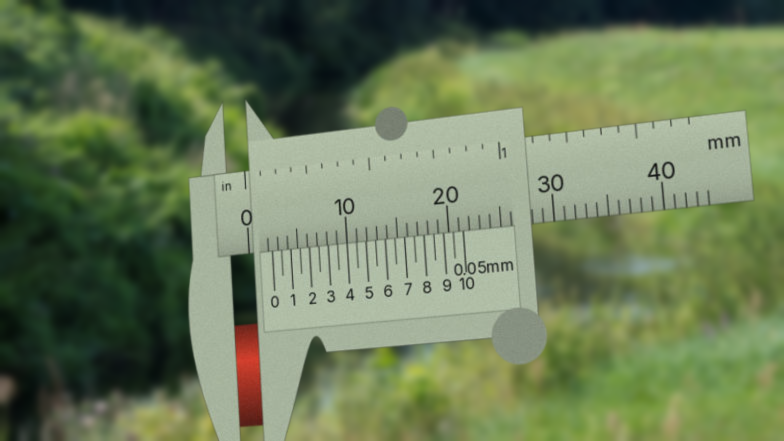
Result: 2.4 (mm)
